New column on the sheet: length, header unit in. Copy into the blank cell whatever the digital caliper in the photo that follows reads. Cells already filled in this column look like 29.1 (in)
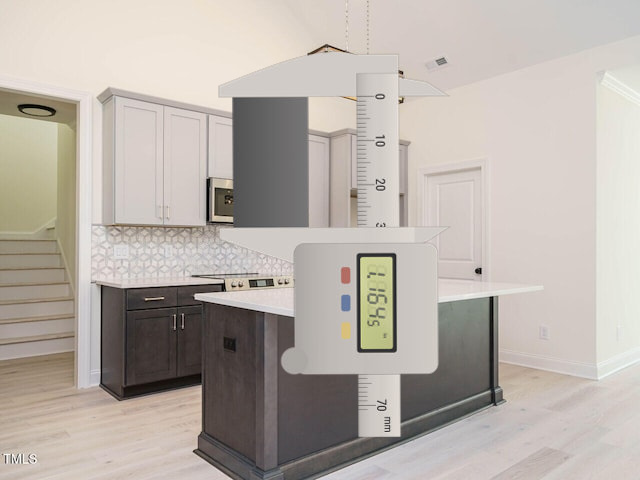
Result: 1.1645 (in)
